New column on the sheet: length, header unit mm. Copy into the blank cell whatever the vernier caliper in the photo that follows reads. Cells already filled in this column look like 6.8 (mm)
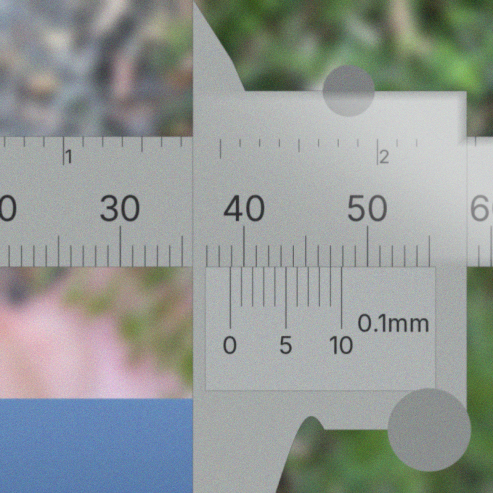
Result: 38.9 (mm)
